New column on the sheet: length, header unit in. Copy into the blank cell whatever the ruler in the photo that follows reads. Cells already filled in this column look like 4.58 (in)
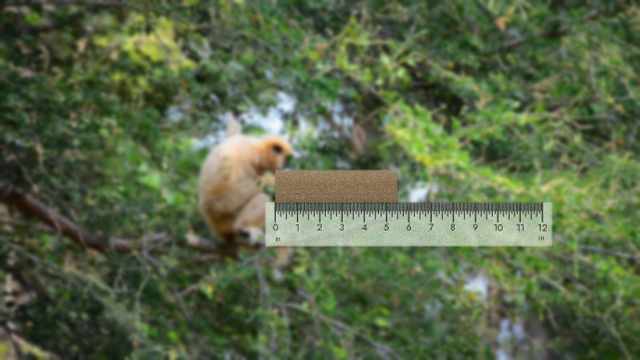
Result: 5.5 (in)
